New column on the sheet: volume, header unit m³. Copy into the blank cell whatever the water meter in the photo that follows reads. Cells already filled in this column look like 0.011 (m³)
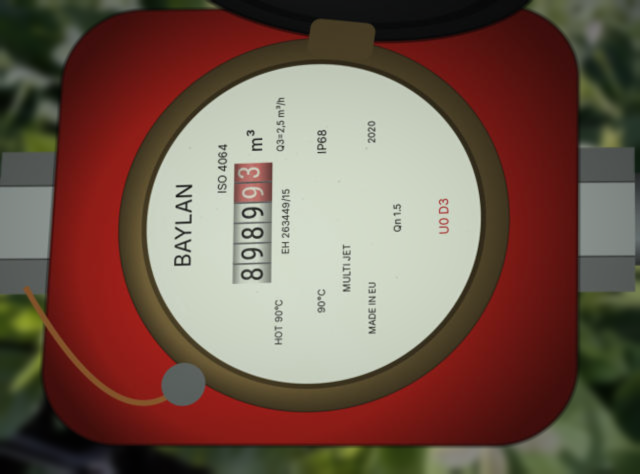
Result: 8989.93 (m³)
